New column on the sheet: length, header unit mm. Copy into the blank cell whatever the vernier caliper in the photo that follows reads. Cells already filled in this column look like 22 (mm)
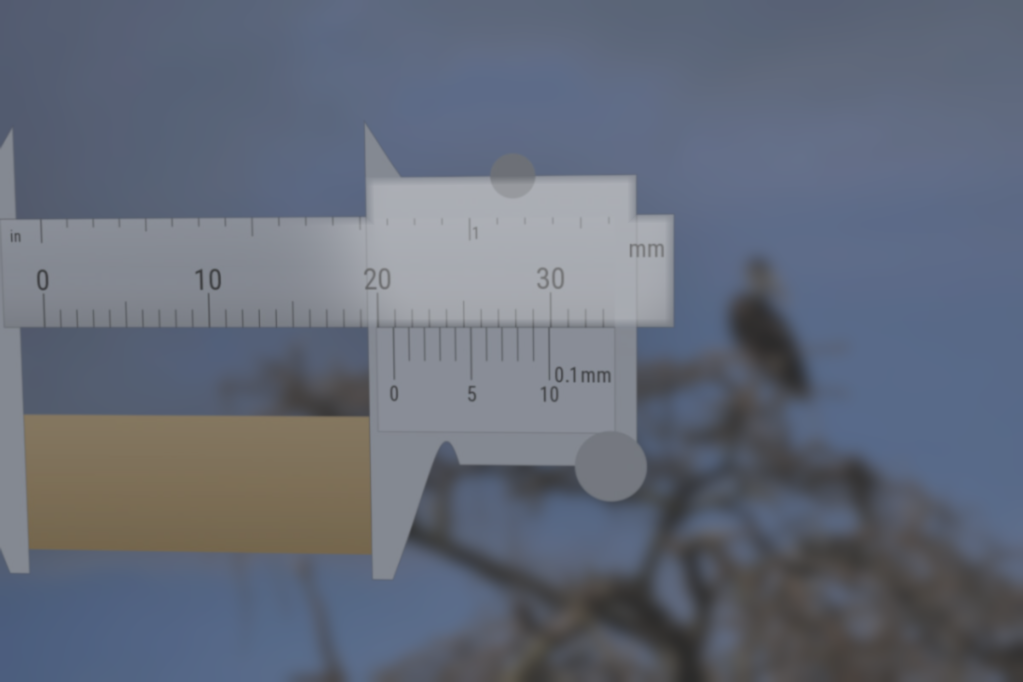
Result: 20.9 (mm)
